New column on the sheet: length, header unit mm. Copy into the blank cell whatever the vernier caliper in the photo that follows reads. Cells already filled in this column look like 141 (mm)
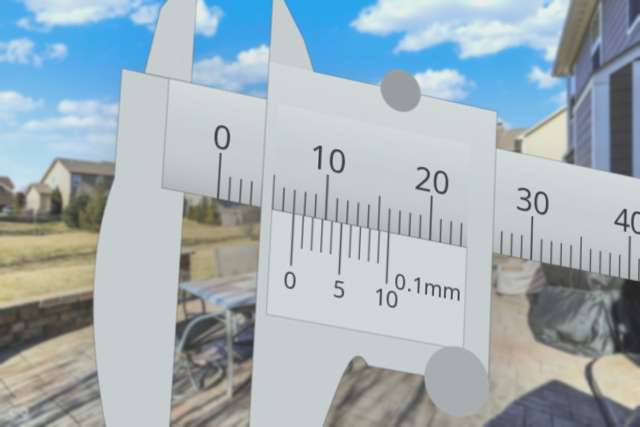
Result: 7.0 (mm)
